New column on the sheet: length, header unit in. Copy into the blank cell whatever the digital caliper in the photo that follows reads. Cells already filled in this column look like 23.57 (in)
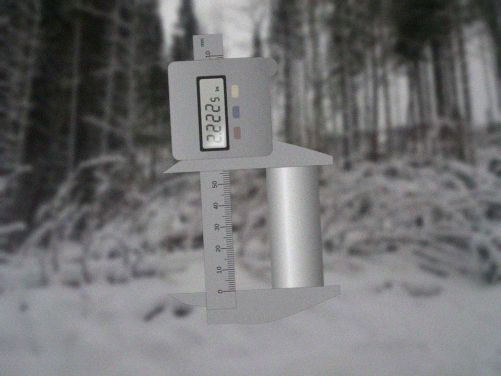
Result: 2.2225 (in)
